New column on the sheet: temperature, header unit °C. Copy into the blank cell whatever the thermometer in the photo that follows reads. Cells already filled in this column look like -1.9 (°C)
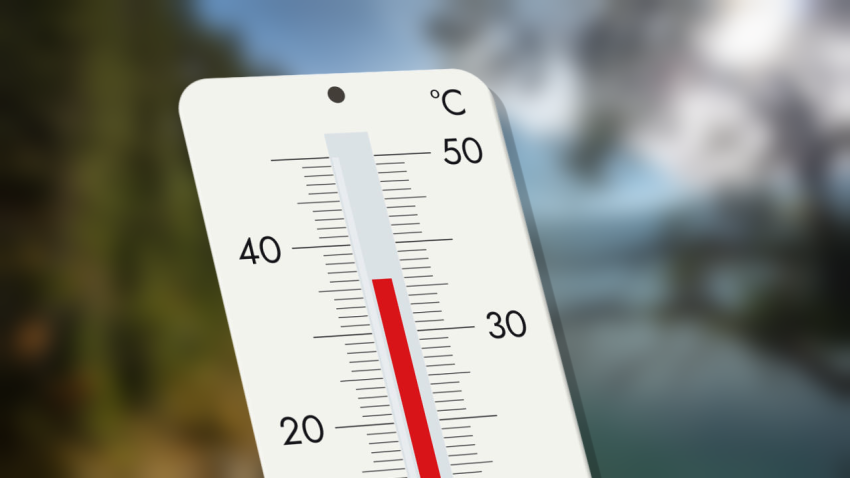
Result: 36 (°C)
